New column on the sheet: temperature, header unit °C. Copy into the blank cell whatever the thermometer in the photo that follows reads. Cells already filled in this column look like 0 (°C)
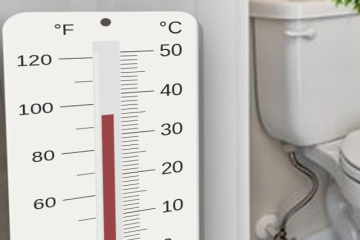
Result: 35 (°C)
